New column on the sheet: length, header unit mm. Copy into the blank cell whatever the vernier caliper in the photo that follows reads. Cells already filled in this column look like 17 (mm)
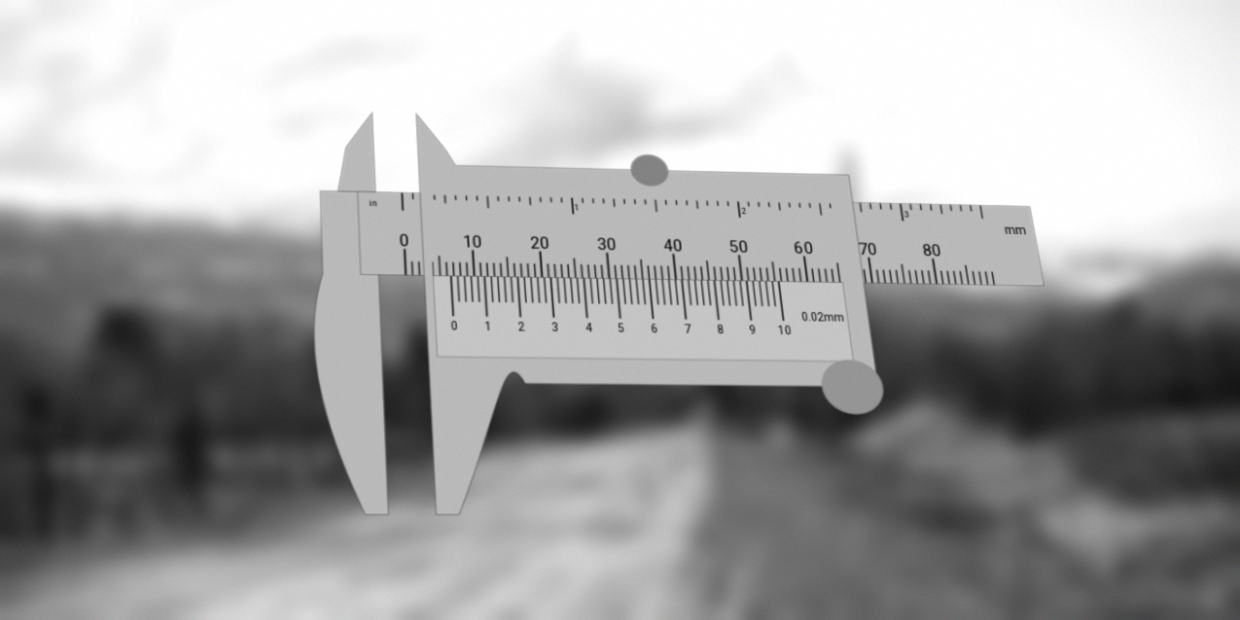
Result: 6.6 (mm)
